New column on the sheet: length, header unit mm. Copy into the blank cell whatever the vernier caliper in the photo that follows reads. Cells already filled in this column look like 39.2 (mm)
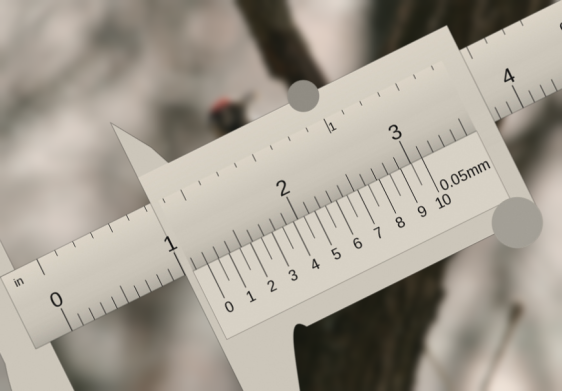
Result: 12.0 (mm)
